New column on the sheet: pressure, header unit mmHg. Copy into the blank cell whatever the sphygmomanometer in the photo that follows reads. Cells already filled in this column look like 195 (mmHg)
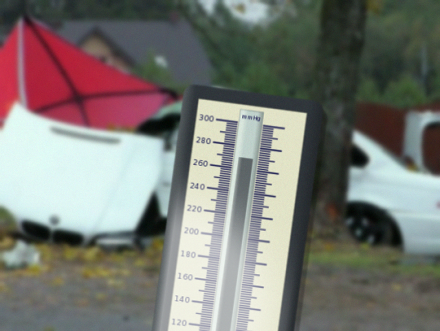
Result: 270 (mmHg)
